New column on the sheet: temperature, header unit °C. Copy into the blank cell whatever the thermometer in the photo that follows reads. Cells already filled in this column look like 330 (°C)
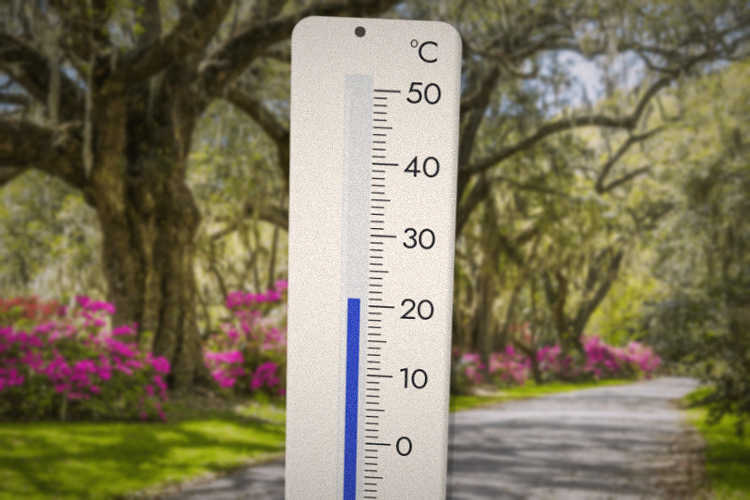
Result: 21 (°C)
